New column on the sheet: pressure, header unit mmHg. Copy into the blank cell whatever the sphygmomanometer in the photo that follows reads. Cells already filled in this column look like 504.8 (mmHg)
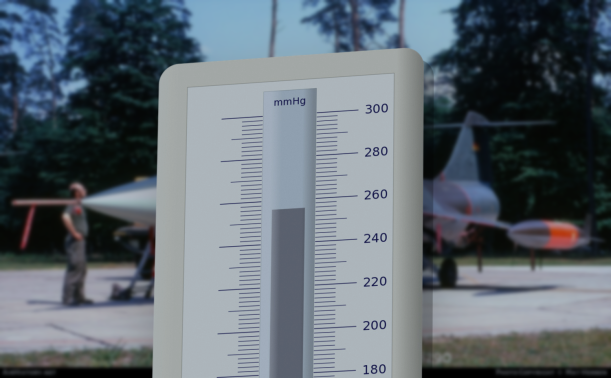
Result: 256 (mmHg)
